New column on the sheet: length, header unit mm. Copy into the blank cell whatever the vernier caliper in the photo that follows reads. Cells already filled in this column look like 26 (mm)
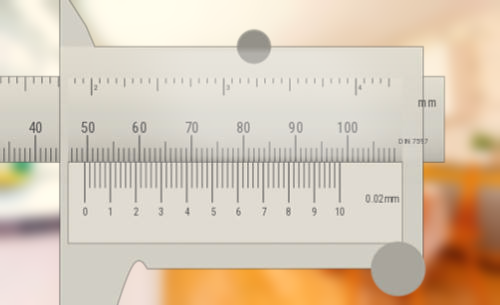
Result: 49.5 (mm)
